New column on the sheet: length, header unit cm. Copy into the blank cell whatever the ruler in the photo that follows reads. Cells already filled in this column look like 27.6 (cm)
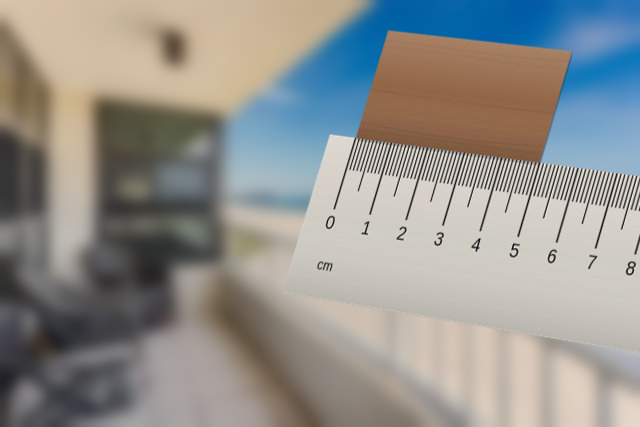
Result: 5 (cm)
